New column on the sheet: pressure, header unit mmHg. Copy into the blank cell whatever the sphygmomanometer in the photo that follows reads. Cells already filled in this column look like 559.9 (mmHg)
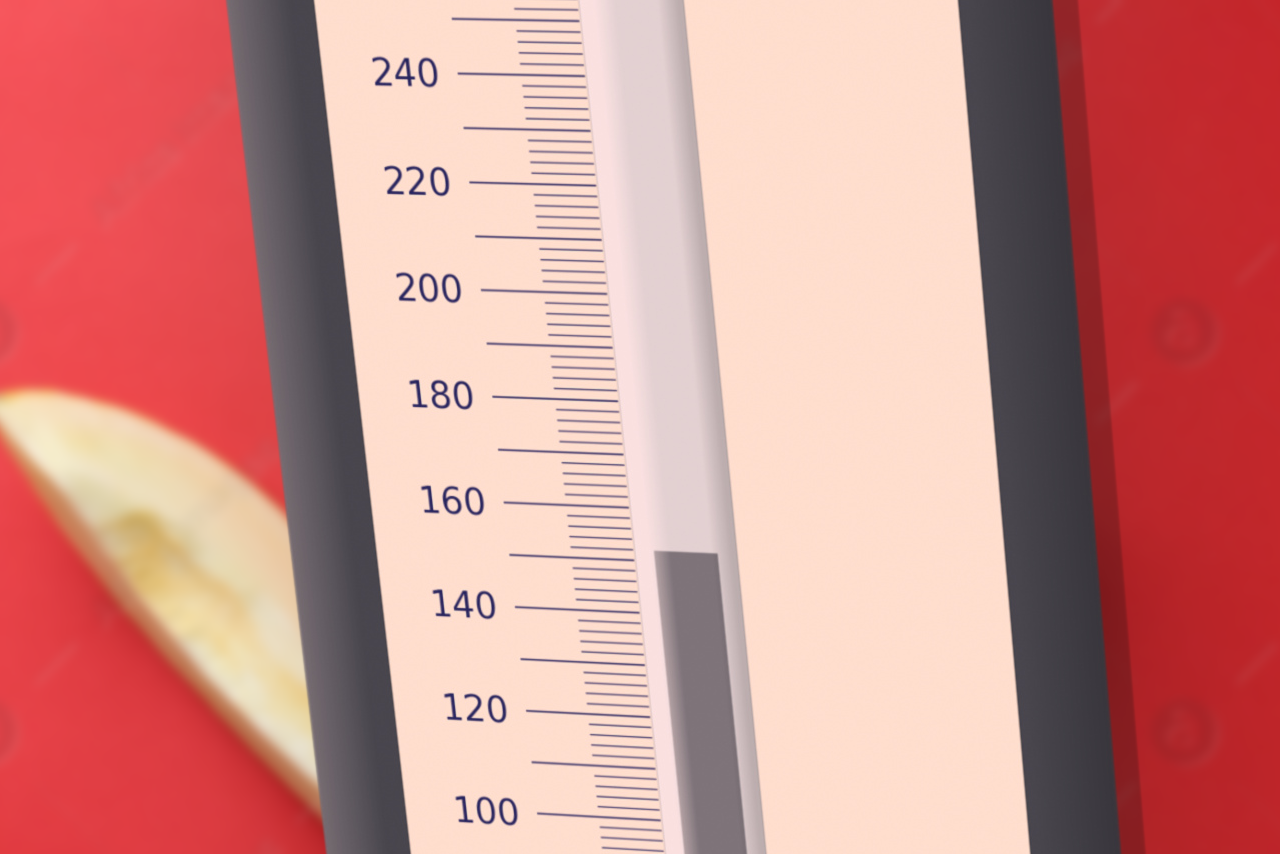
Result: 152 (mmHg)
